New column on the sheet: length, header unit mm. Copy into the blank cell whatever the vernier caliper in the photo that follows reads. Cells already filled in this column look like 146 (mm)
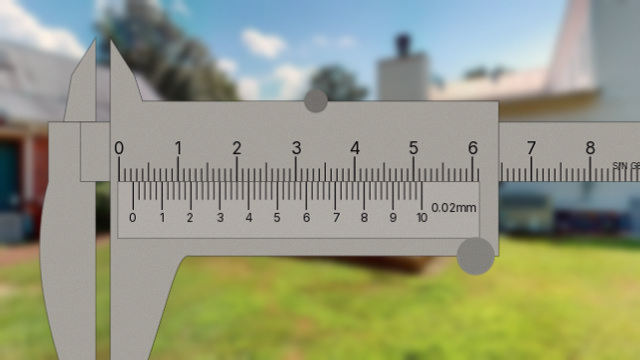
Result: 2.4 (mm)
